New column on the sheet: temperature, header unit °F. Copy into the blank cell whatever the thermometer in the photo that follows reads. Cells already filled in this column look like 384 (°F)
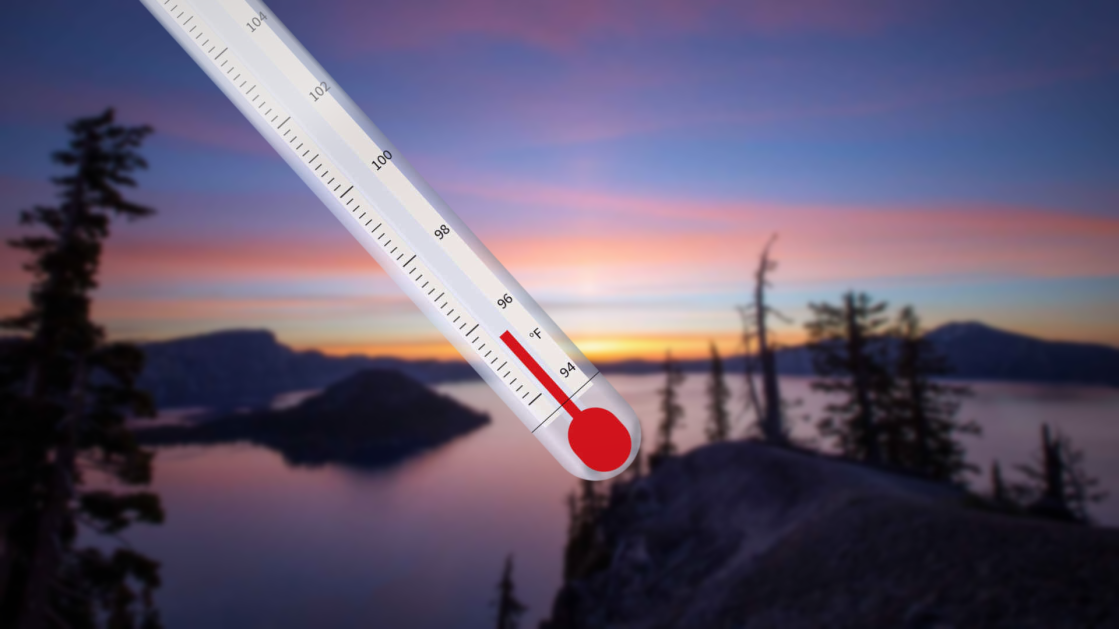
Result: 95.5 (°F)
